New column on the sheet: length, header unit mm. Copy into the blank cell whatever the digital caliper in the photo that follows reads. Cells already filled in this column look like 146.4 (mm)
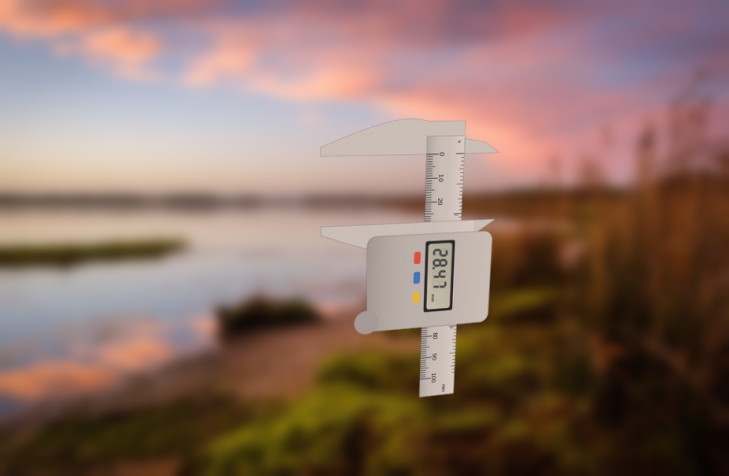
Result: 28.47 (mm)
